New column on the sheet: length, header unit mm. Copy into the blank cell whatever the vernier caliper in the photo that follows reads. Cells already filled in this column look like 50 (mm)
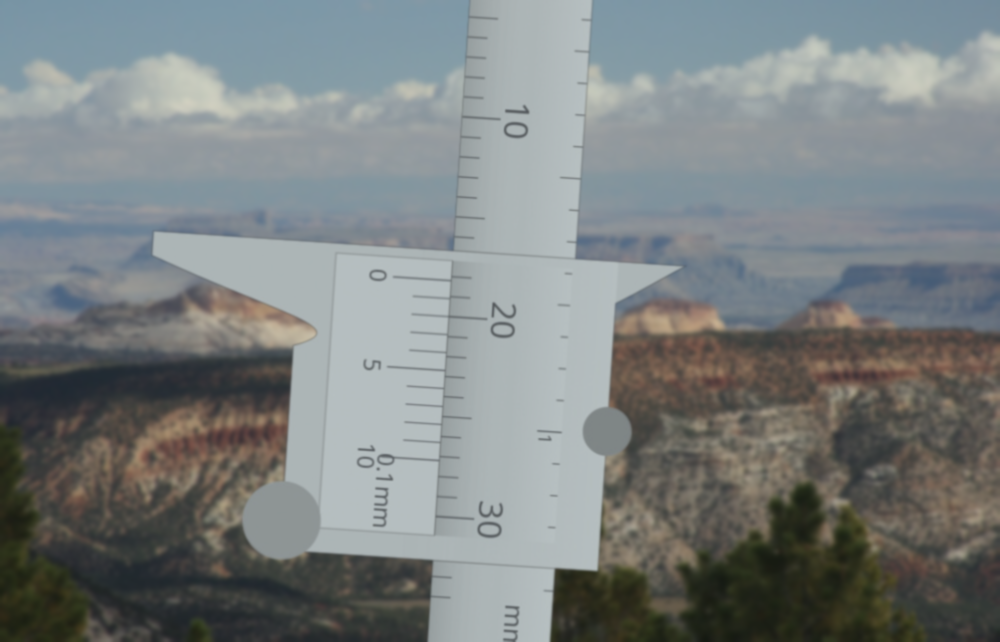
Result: 18.2 (mm)
